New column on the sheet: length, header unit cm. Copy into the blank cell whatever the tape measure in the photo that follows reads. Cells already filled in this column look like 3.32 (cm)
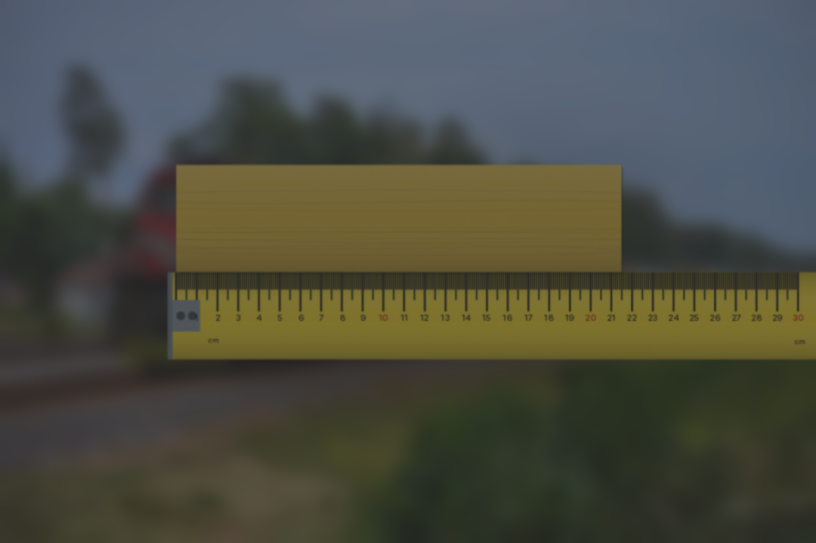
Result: 21.5 (cm)
